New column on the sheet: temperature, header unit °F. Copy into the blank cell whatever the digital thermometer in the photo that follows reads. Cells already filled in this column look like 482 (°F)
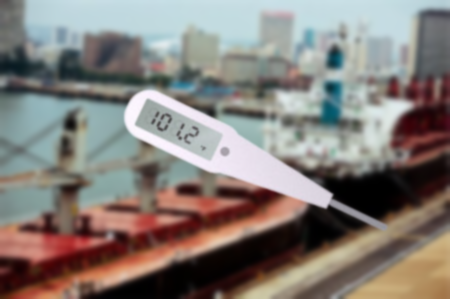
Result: 101.2 (°F)
